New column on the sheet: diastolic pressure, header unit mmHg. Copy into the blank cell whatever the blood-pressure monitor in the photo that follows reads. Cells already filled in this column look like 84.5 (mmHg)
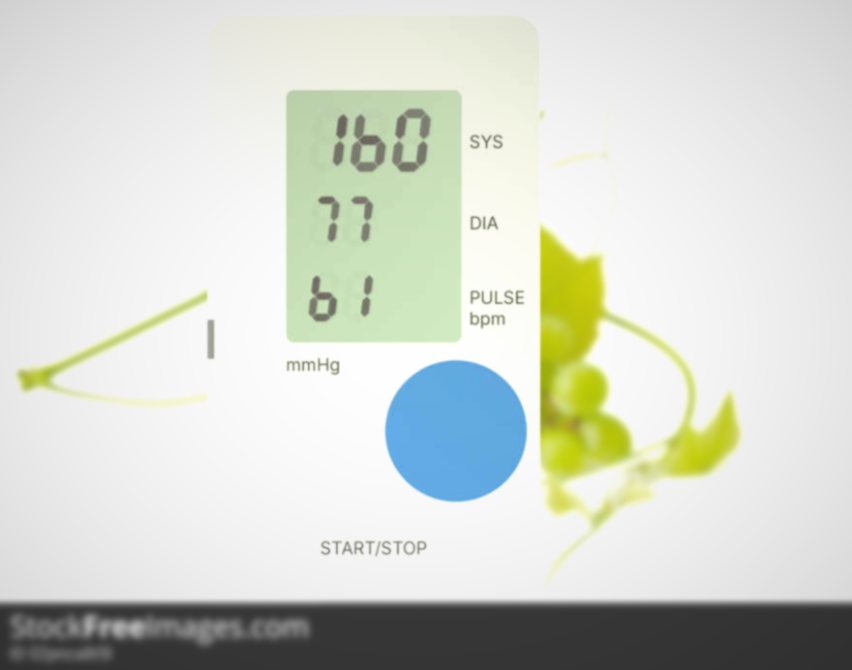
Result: 77 (mmHg)
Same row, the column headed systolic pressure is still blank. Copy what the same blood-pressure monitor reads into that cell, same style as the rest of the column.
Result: 160 (mmHg)
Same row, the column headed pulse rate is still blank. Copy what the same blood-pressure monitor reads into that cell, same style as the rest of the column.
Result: 61 (bpm)
